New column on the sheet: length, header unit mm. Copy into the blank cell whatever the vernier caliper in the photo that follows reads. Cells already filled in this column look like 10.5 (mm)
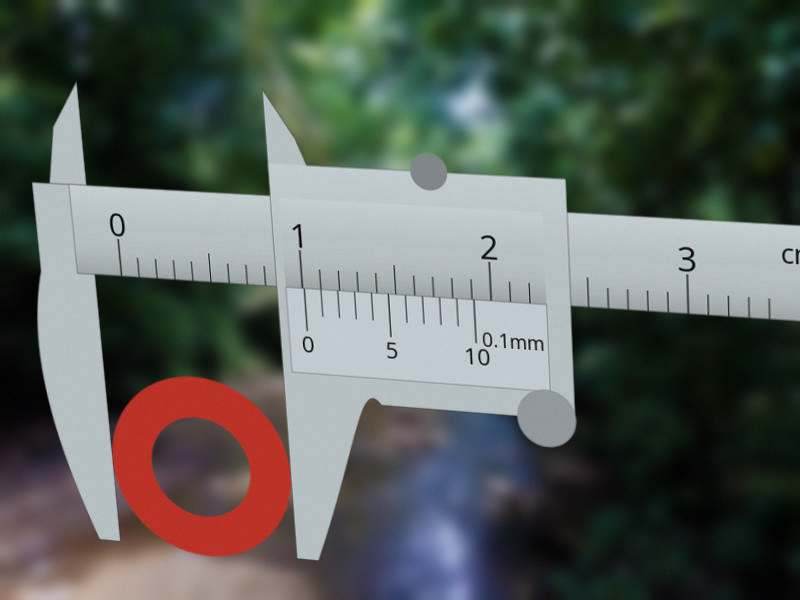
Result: 10.1 (mm)
